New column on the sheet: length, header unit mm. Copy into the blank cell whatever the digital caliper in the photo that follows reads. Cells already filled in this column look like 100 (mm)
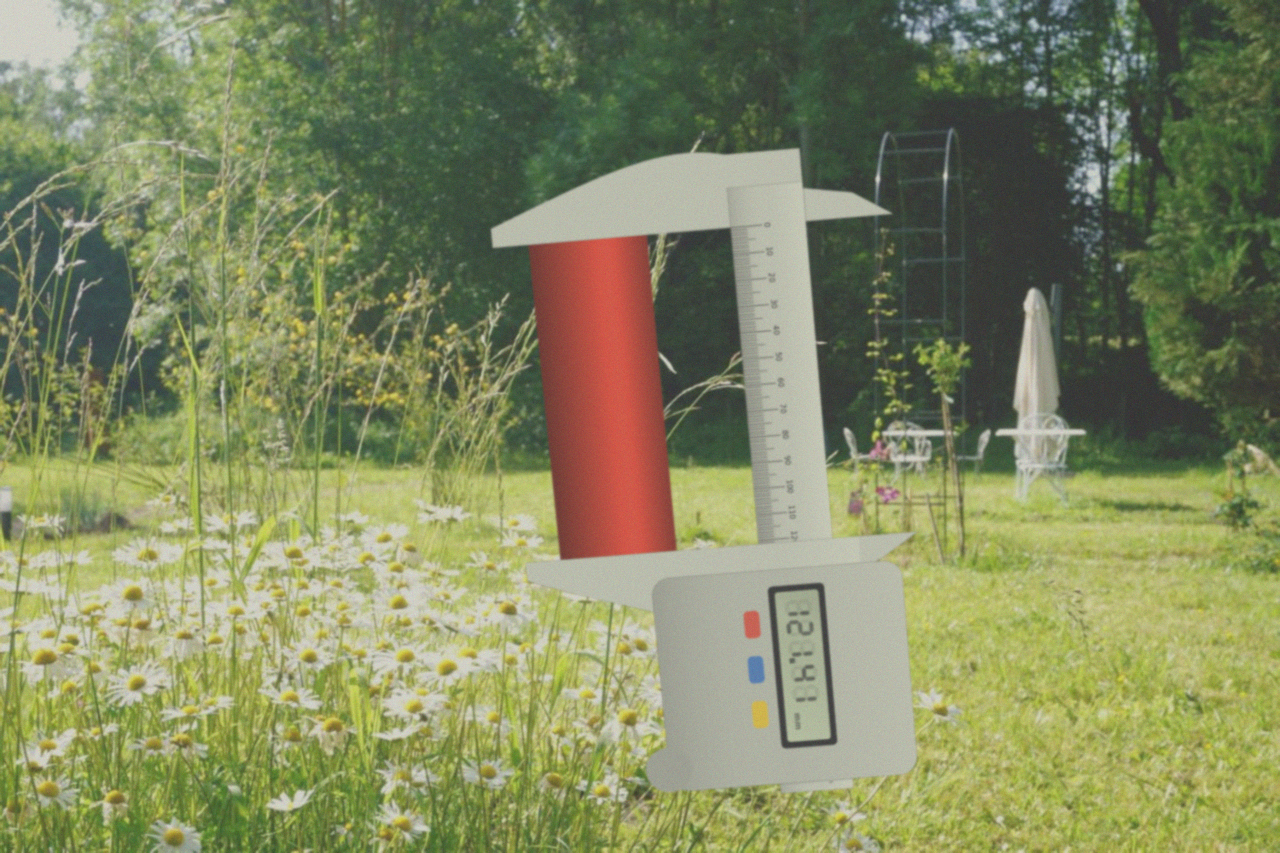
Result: 121.41 (mm)
